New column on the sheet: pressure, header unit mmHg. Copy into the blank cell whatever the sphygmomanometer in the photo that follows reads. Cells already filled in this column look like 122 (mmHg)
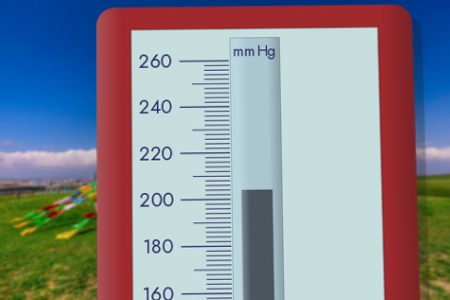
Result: 204 (mmHg)
